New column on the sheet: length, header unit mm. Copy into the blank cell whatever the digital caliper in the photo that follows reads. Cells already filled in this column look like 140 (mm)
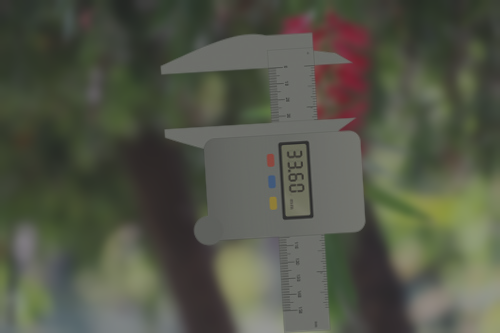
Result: 33.60 (mm)
